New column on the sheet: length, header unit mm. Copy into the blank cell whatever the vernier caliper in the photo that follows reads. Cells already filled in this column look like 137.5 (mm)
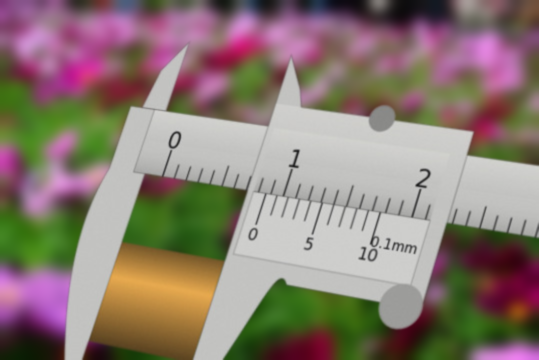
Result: 8.6 (mm)
